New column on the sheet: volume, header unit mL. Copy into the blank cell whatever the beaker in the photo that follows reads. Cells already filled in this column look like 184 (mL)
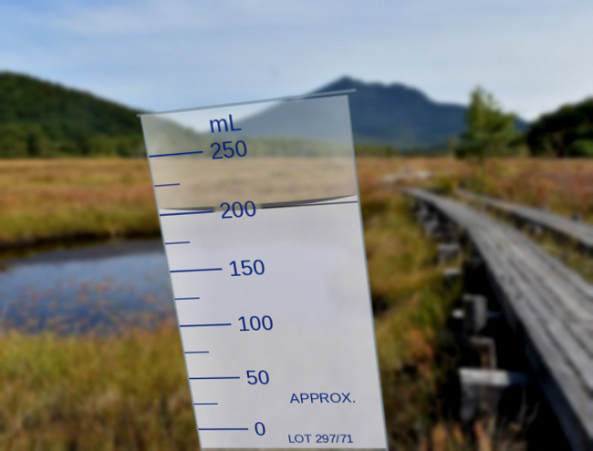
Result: 200 (mL)
